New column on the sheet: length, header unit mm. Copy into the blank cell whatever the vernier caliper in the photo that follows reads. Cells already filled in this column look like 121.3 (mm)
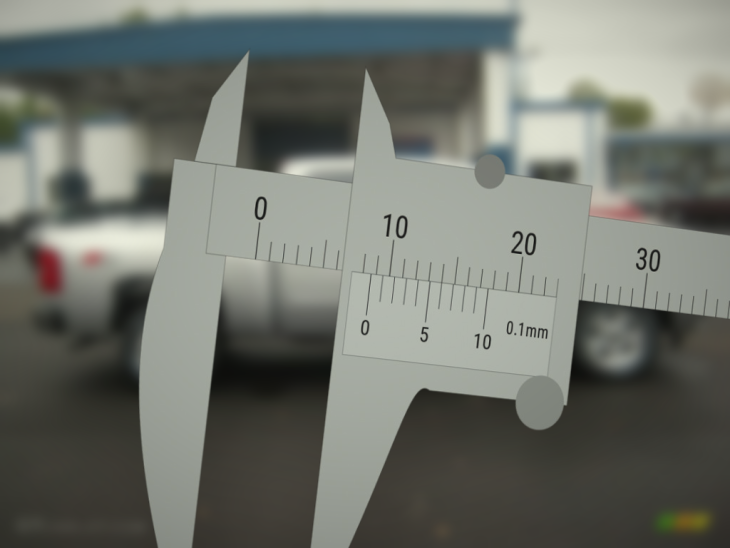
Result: 8.6 (mm)
